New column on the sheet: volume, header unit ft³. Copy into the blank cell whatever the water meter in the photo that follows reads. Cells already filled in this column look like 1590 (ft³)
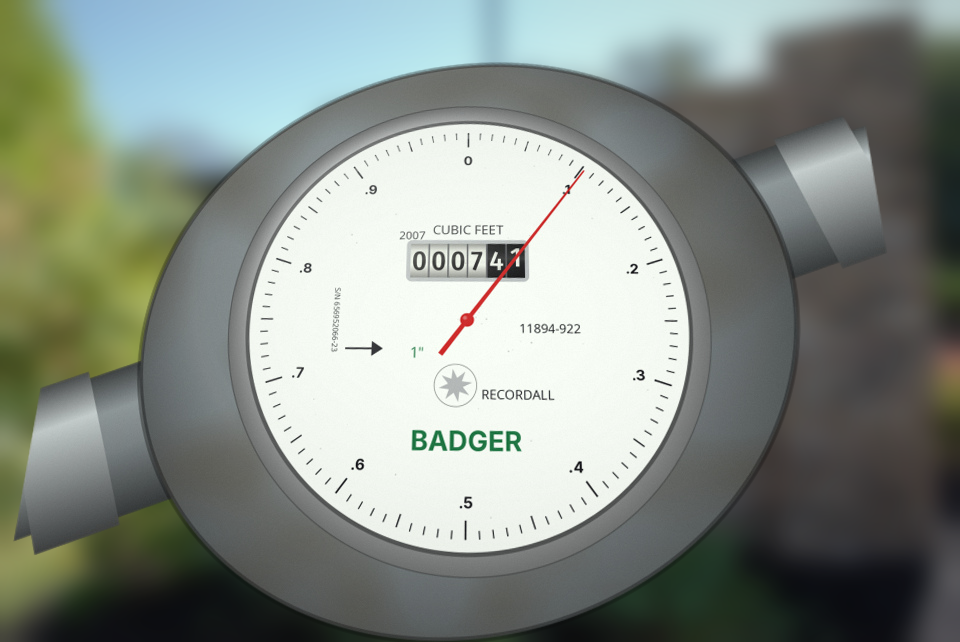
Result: 741.10 (ft³)
